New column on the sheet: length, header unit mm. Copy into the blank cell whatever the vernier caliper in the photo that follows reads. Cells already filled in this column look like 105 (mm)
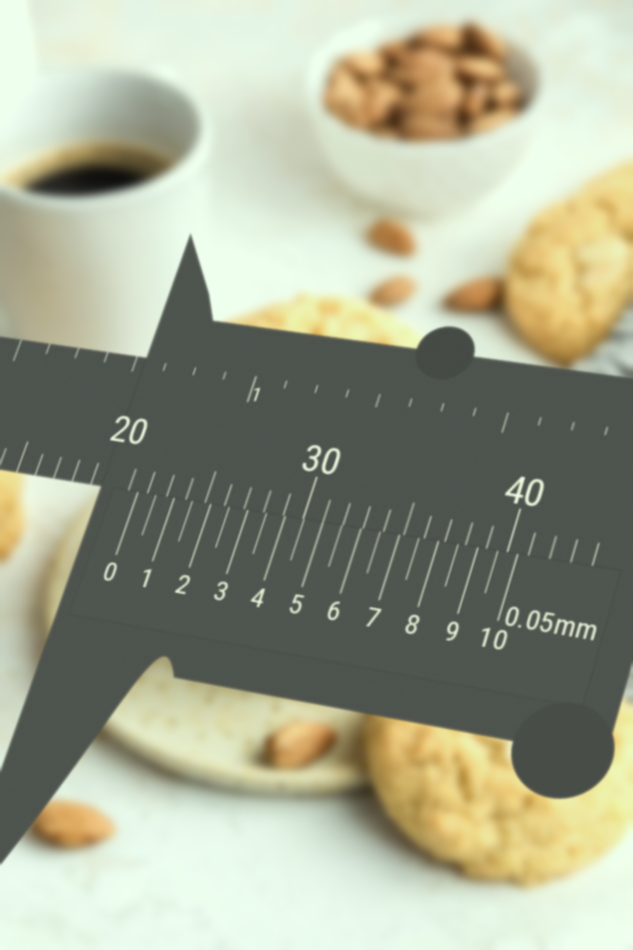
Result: 21.5 (mm)
